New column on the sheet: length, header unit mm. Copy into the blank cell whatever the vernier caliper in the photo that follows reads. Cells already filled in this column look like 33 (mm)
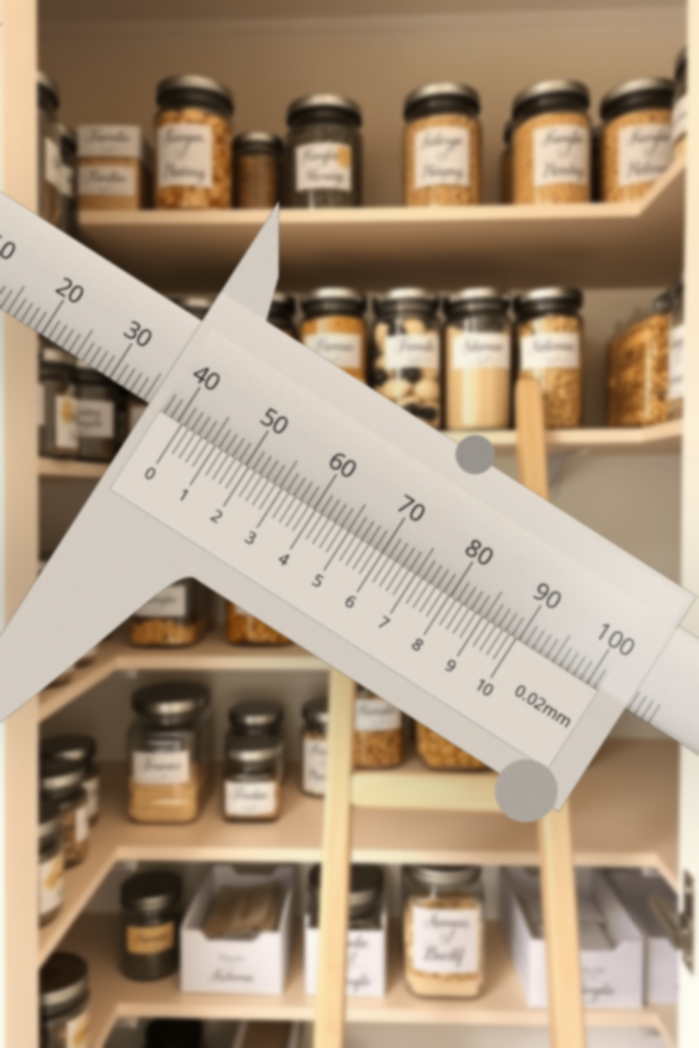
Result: 40.6 (mm)
